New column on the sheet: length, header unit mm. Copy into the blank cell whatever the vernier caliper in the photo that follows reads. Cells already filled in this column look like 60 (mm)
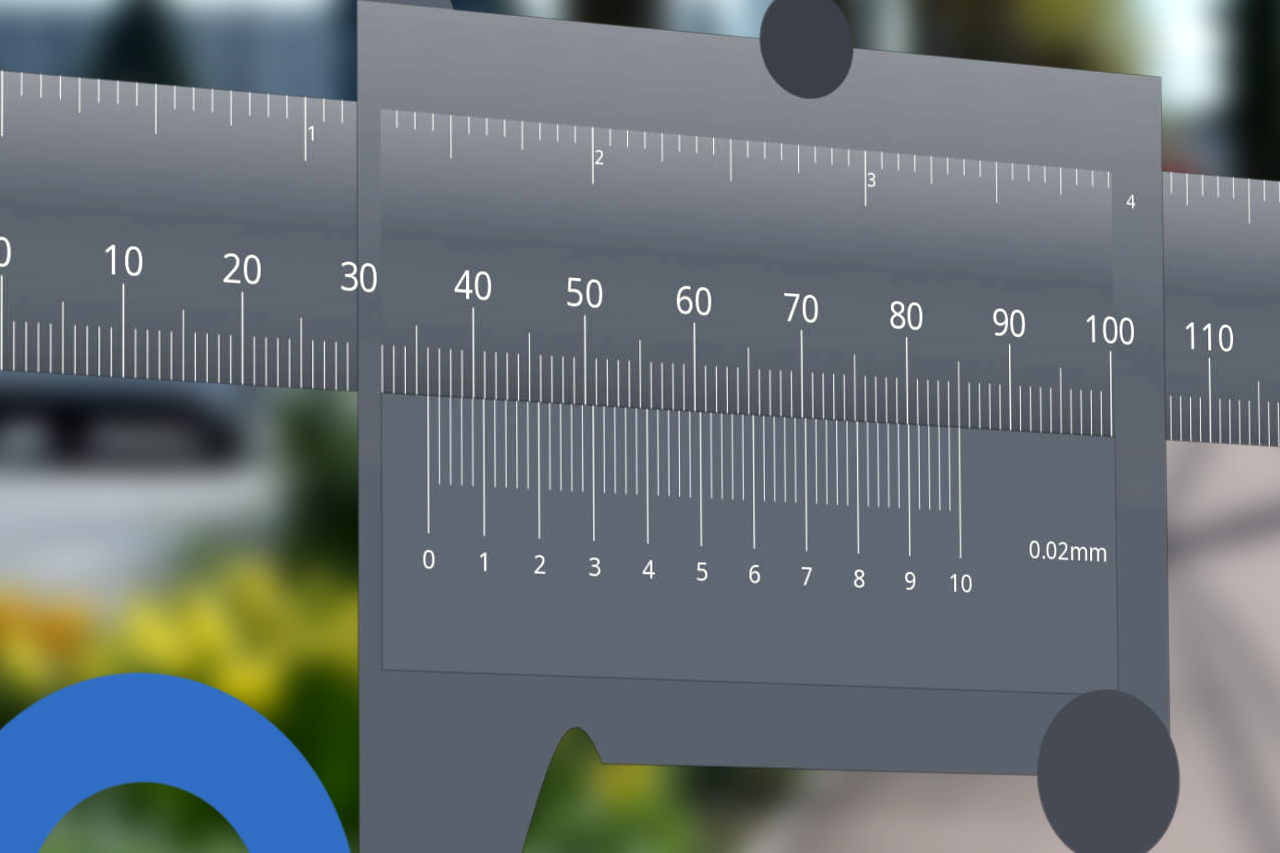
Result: 36.0 (mm)
